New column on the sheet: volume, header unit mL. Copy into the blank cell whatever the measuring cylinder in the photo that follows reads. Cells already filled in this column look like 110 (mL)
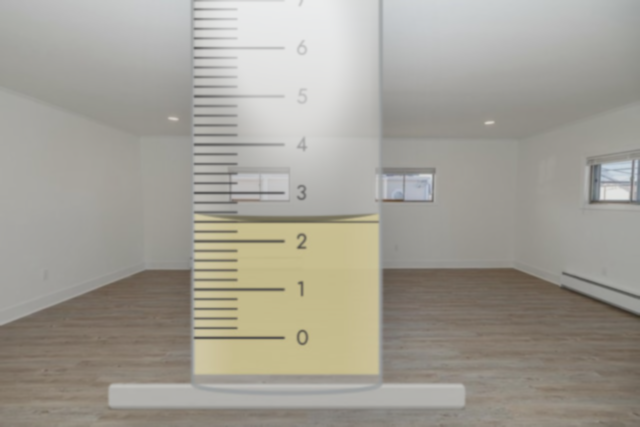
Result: 2.4 (mL)
